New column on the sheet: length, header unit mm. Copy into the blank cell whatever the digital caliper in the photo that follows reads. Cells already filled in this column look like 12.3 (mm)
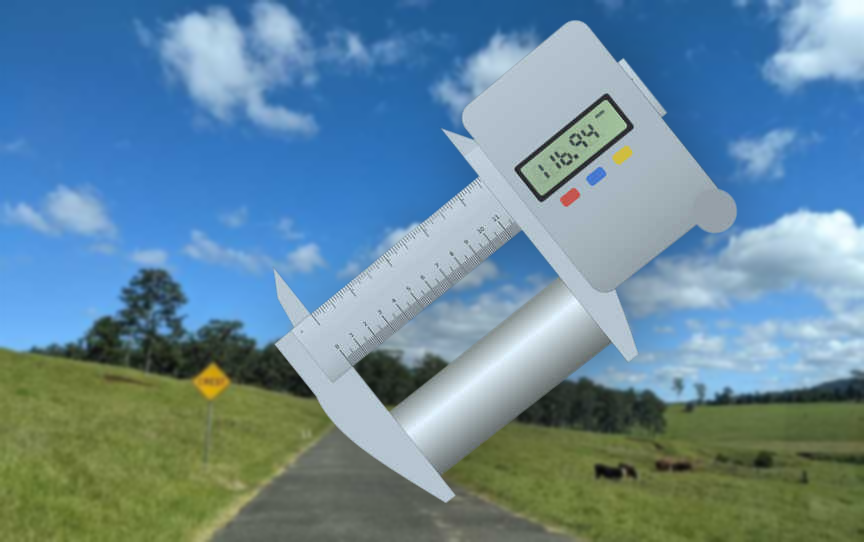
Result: 116.94 (mm)
